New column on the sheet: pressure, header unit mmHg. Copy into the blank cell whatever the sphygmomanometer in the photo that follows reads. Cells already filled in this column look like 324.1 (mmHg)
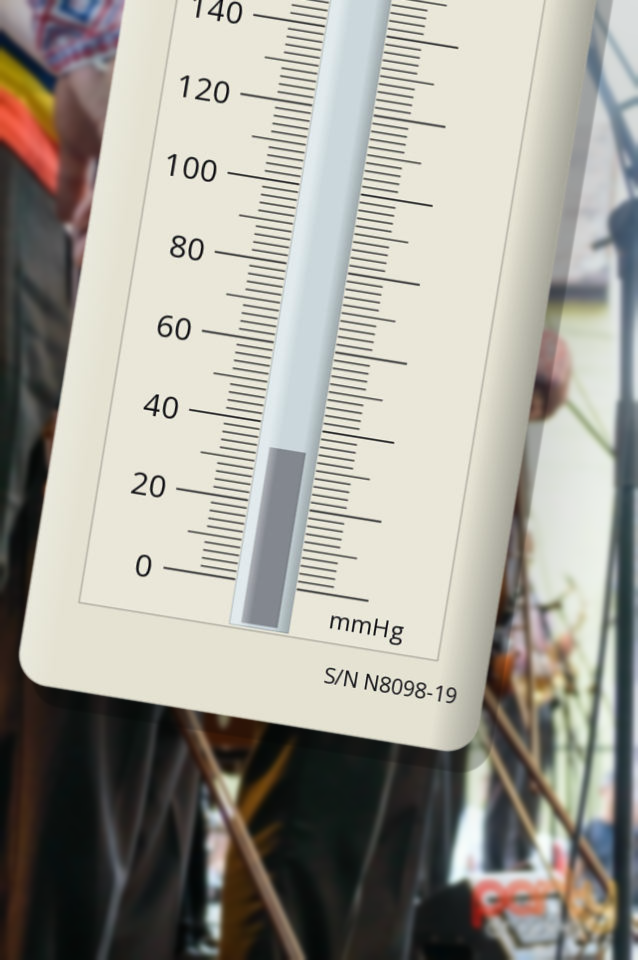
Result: 34 (mmHg)
